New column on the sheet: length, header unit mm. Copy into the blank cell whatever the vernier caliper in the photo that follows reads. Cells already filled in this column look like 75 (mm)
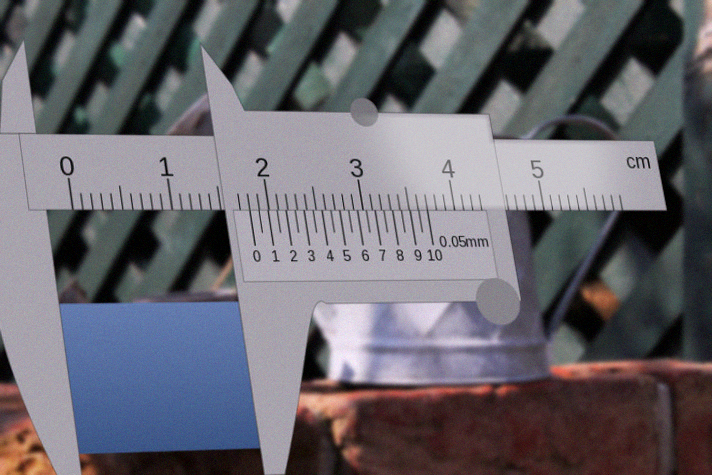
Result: 18.0 (mm)
